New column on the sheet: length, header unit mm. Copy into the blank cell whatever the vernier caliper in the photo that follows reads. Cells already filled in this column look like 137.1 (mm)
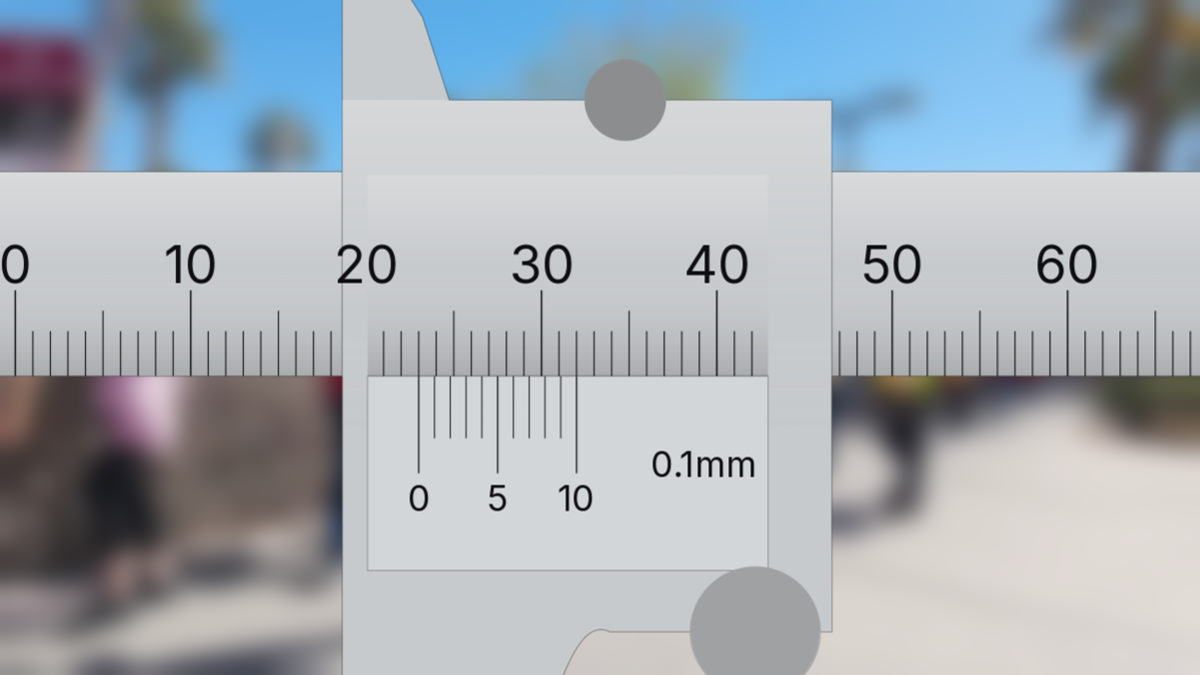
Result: 23.0 (mm)
